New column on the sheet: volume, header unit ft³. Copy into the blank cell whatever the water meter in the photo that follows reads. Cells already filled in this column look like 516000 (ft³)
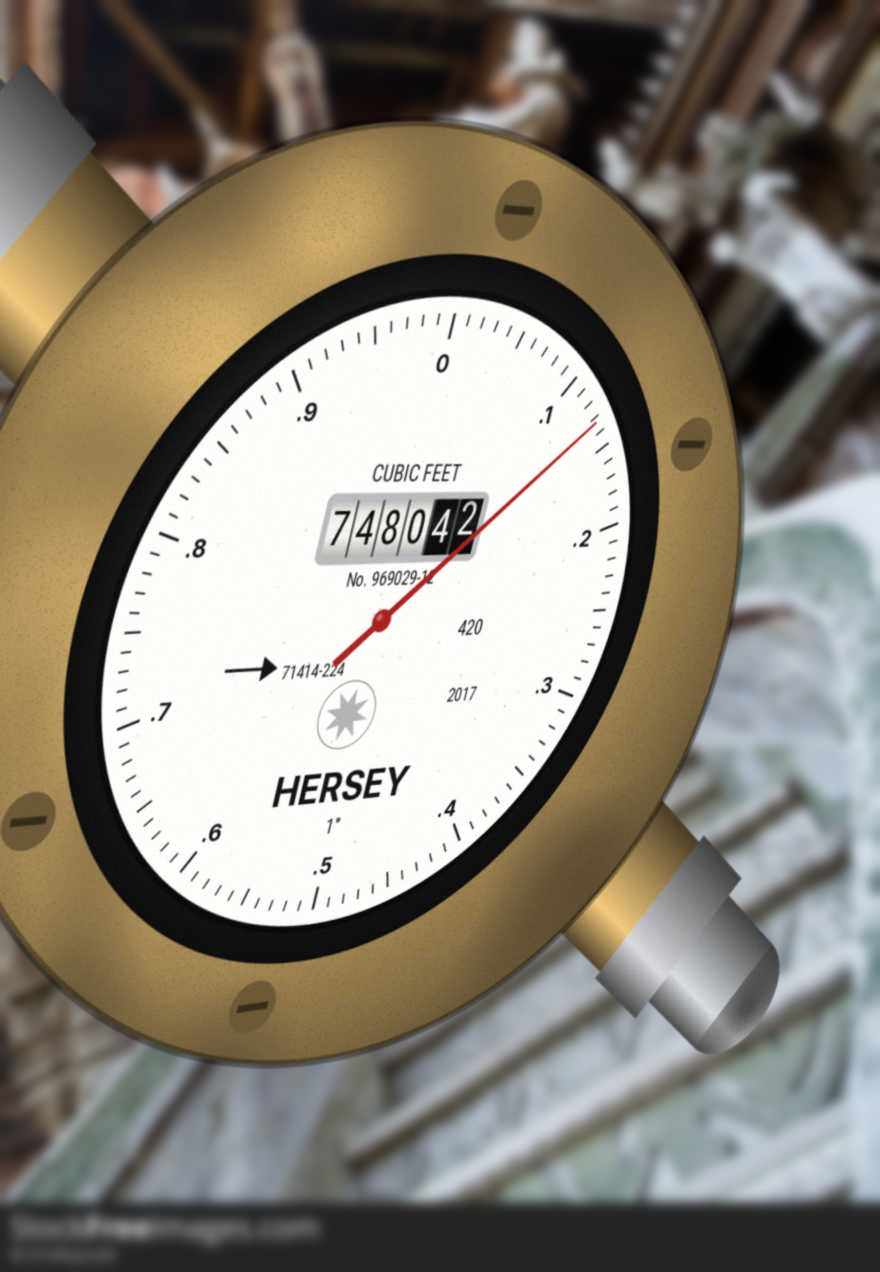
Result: 748042.13 (ft³)
